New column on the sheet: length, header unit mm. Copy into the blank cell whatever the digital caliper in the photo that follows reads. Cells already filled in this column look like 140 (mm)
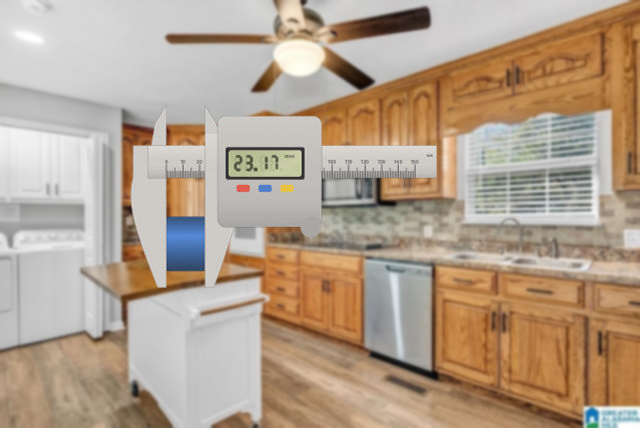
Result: 23.17 (mm)
